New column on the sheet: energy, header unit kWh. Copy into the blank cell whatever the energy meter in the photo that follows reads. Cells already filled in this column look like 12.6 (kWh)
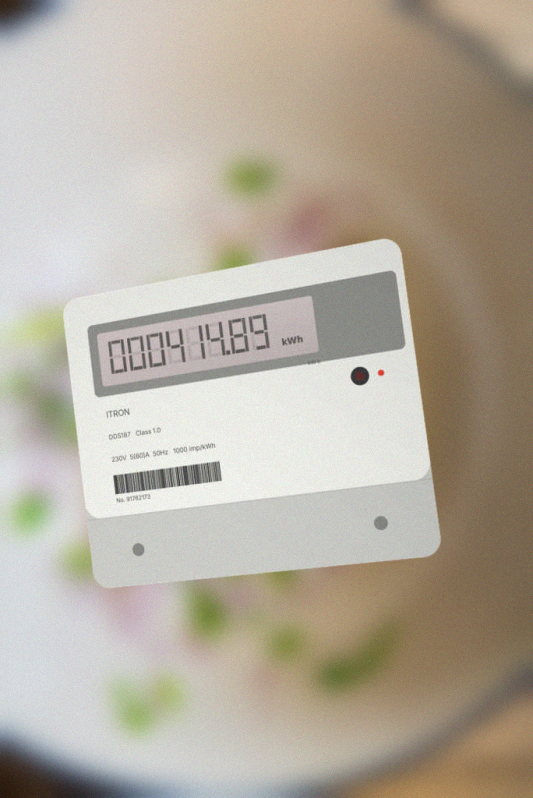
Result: 414.89 (kWh)
